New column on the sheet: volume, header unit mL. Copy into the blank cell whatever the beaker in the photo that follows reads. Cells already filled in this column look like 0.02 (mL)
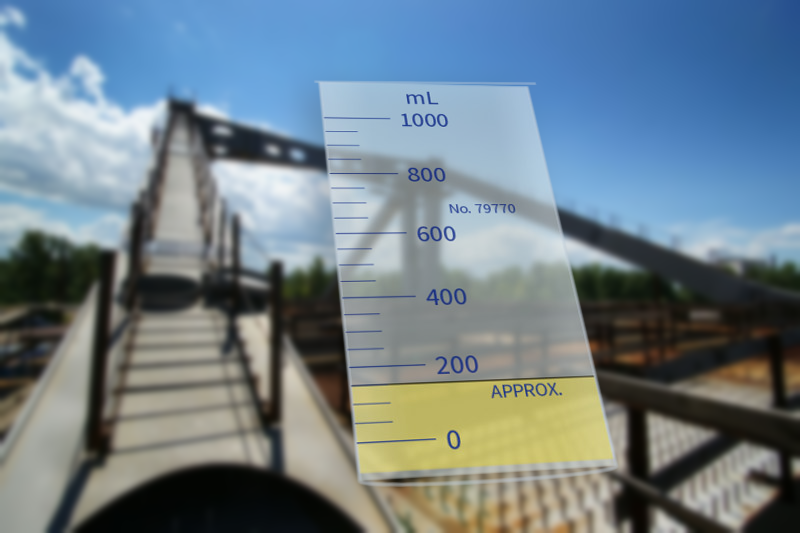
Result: 150 (mL)
